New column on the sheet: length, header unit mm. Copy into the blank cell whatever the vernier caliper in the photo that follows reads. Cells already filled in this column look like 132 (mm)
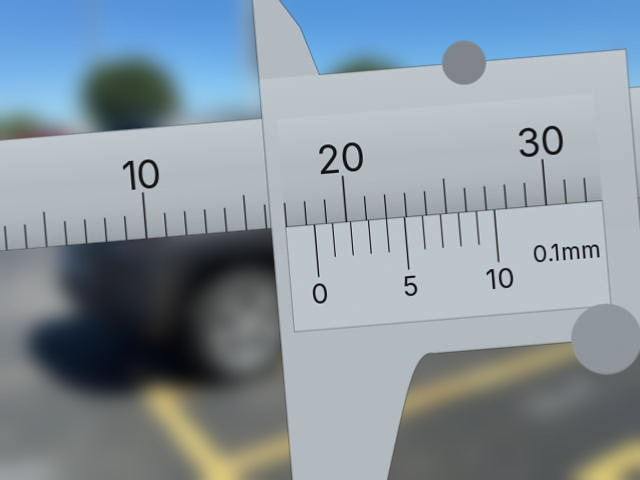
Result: 18.4 (mm)
